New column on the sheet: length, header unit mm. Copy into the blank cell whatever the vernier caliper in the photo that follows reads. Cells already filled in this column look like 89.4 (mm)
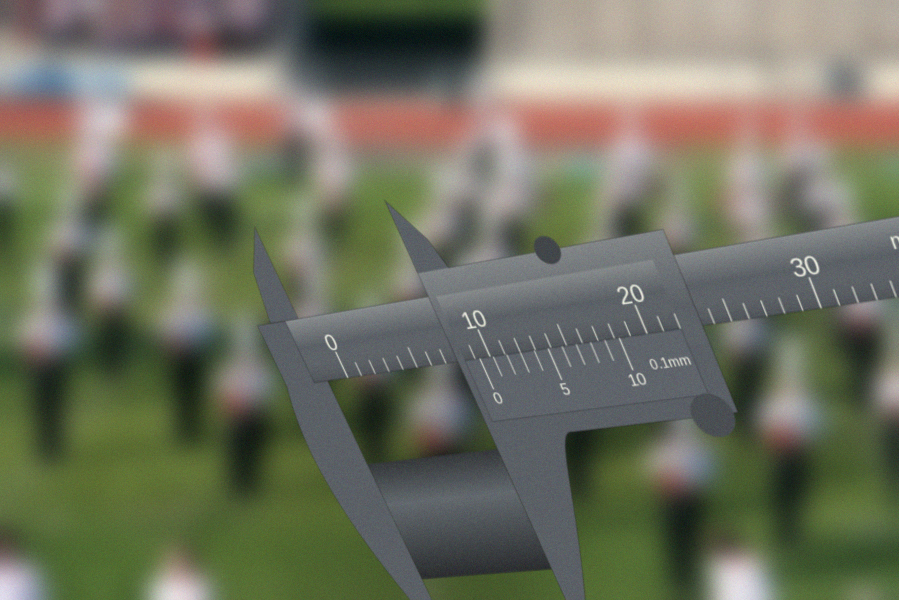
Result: 9.3 (mm)
